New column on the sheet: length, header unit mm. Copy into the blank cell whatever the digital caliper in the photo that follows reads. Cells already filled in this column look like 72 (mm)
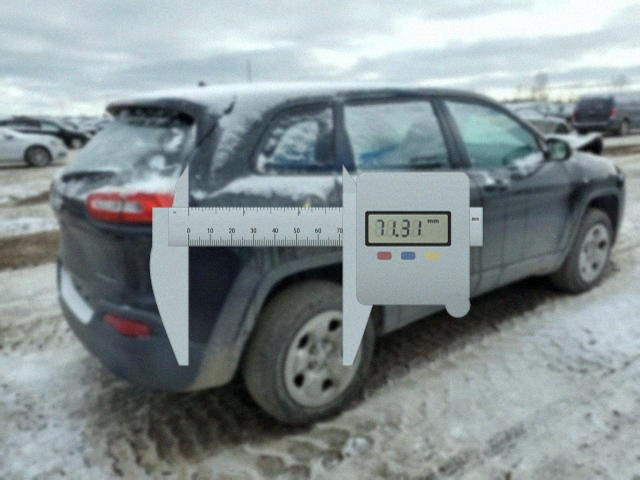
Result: 71.31 (mm)
